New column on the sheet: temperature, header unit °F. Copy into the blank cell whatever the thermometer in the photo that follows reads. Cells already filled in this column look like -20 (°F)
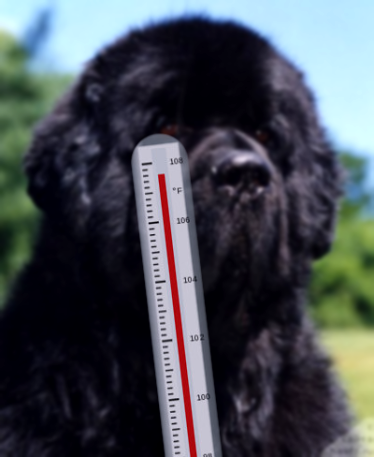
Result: 107.6 (°F)
